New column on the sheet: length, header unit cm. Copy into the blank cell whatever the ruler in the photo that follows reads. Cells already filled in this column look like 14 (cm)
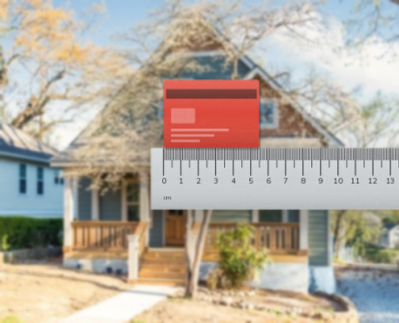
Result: 5.5 (cm)
